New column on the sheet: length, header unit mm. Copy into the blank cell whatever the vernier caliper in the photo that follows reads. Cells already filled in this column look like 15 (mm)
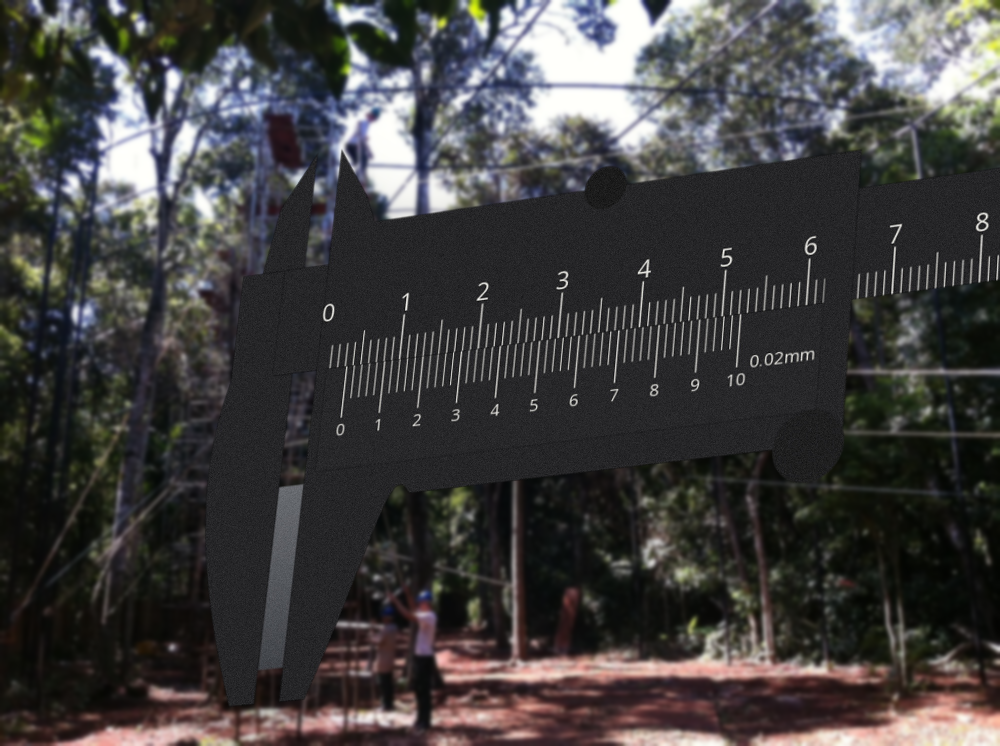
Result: 3.2 (mm)
